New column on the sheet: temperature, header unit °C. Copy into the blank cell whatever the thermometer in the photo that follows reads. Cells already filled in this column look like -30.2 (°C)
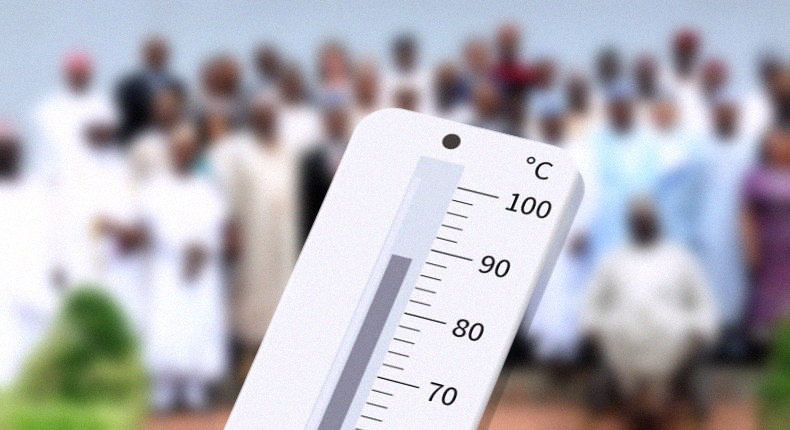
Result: 88 (°C)
